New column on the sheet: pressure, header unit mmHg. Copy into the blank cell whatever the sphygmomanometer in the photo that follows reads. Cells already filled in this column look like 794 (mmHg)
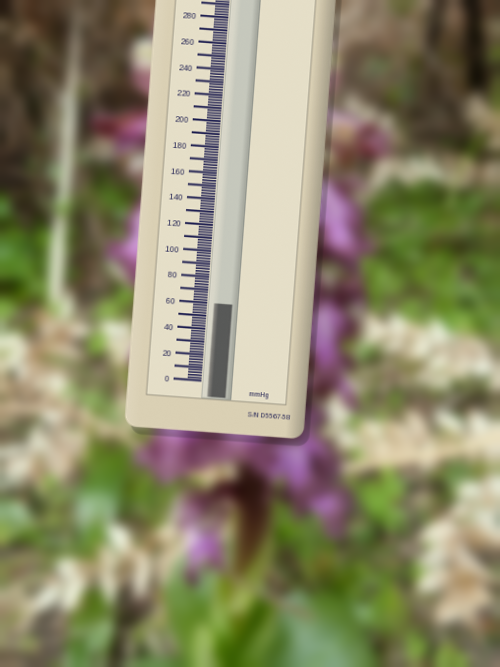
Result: 60 (mmHg)
